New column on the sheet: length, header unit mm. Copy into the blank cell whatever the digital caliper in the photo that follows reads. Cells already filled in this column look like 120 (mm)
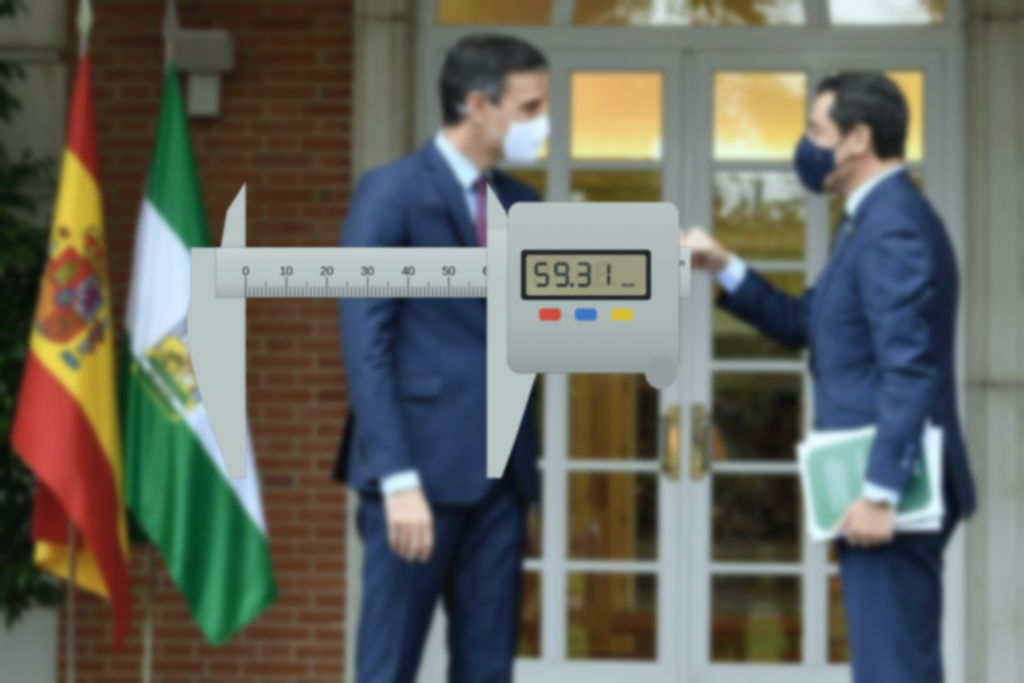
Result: 59.31 (mm)
